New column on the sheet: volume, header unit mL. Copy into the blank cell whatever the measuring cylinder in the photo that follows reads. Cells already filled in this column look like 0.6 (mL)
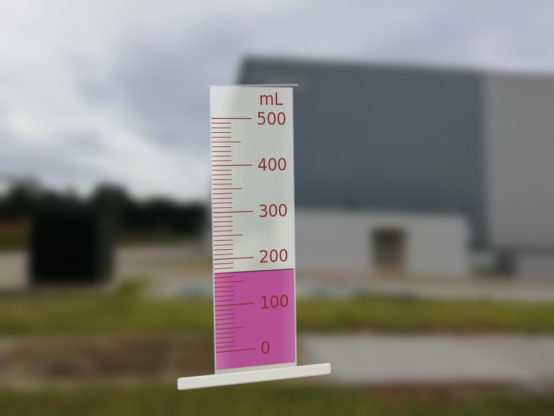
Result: 170 (mL)
